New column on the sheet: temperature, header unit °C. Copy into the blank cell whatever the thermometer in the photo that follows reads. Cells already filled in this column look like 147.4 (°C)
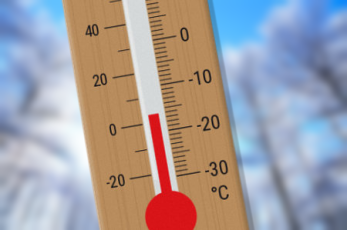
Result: -16 (°C)
